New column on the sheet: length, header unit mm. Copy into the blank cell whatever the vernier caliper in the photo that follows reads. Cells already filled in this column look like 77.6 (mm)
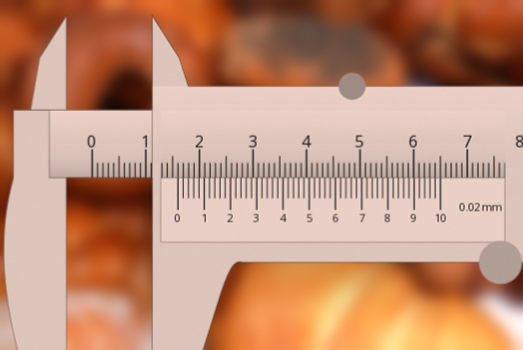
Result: 16.0 (mm)
